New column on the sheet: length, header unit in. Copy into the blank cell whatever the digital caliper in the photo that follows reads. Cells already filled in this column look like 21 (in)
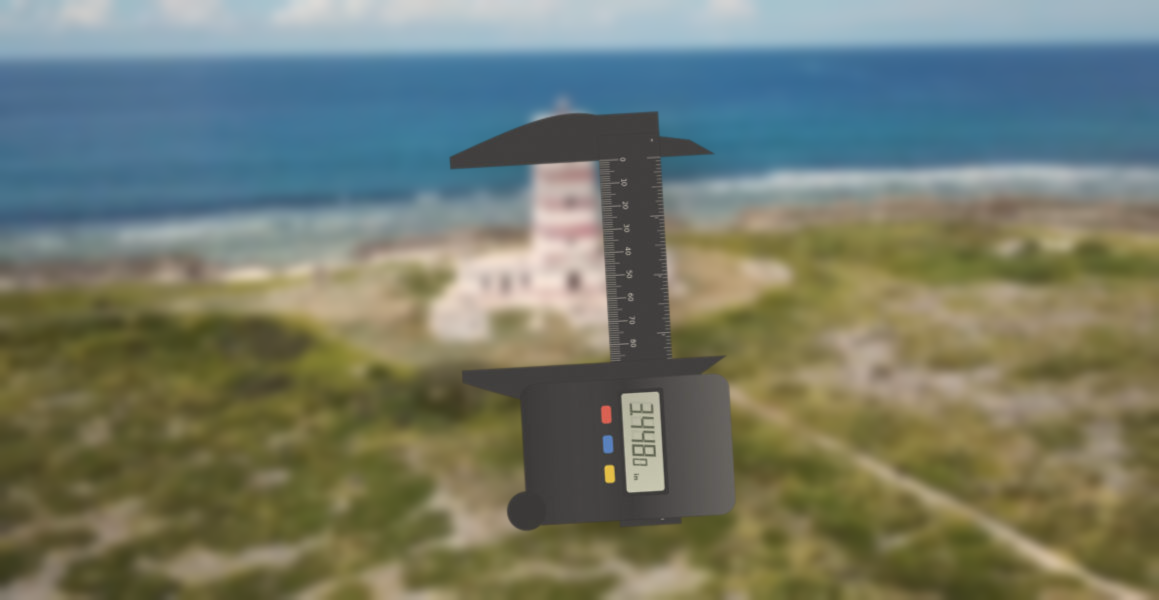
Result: 3.4480 (in)
